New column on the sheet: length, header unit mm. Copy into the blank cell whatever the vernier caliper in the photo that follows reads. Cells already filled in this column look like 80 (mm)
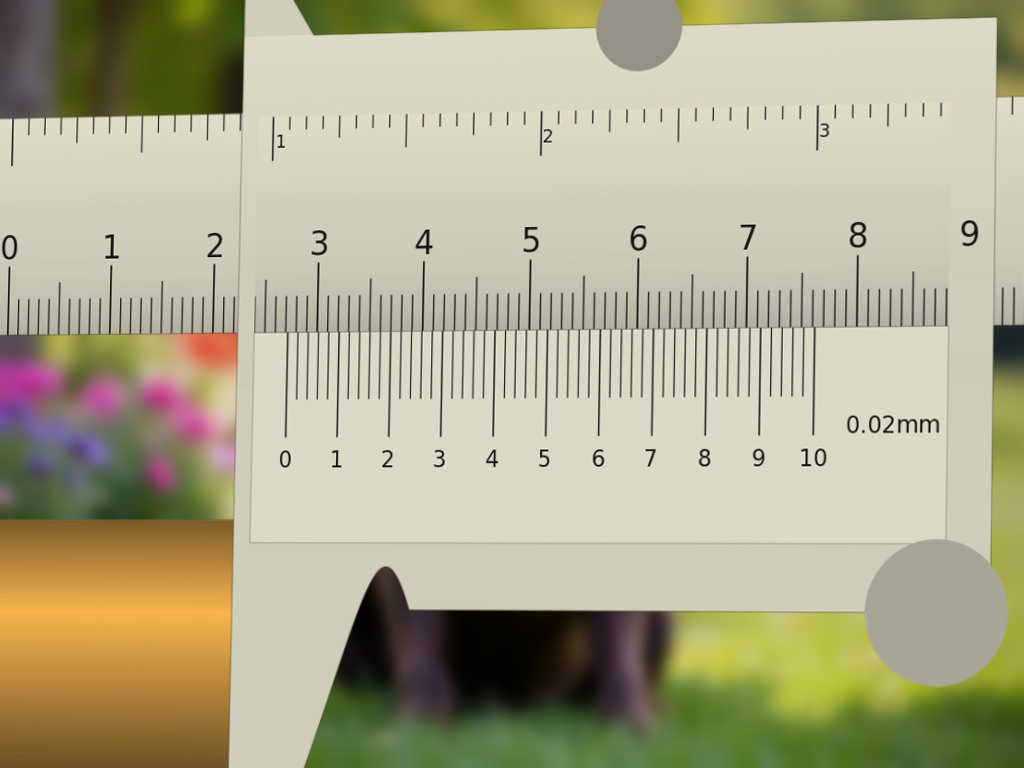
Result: 27.2 (mm)
